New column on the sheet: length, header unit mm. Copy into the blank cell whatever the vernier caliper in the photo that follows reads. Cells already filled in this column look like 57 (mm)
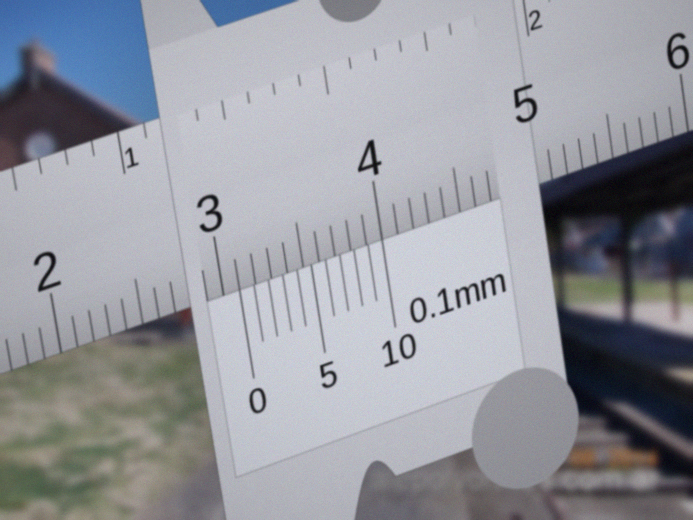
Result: 31.0 (mm)
